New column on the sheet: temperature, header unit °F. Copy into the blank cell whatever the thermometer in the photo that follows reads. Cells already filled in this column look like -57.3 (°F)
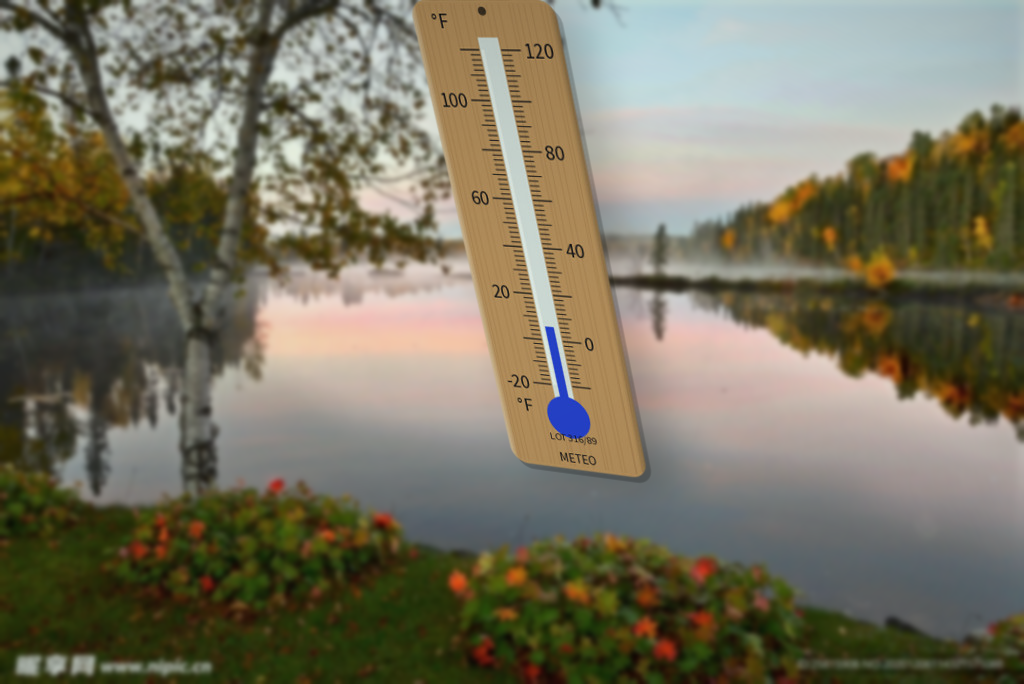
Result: 6 (°F)
